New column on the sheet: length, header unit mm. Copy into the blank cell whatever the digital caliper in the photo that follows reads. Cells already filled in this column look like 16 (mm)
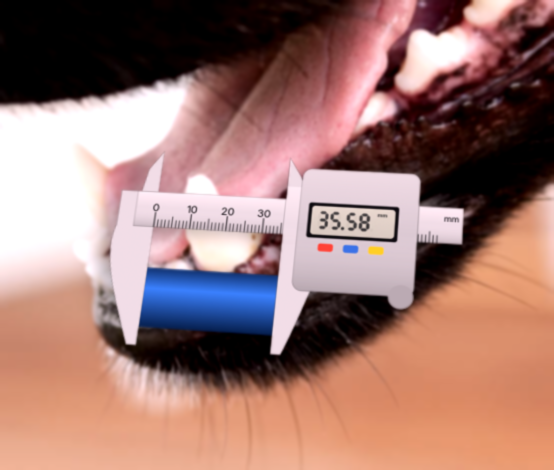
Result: 35.58 (mm)
